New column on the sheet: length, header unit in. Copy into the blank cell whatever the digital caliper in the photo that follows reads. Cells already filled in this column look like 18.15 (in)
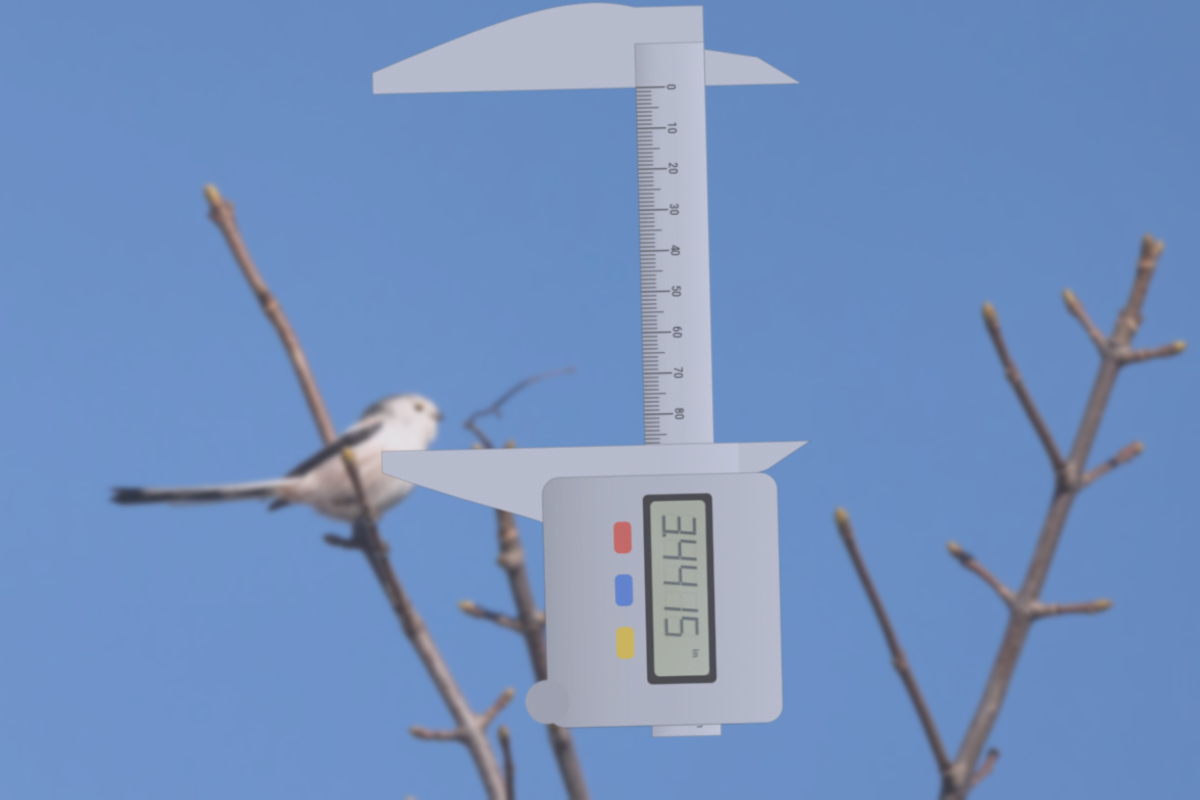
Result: 3.4415 (in)
